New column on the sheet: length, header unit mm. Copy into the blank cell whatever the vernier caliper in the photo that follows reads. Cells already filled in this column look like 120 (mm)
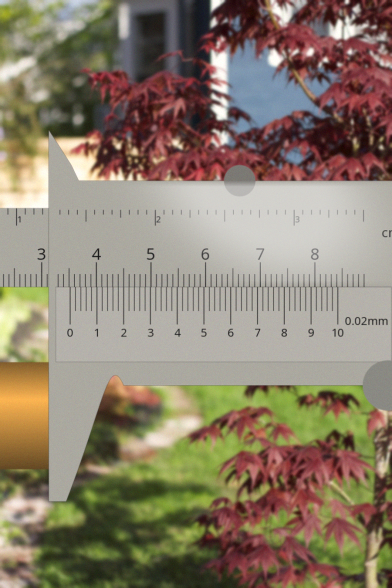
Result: 35.2 (mm)
